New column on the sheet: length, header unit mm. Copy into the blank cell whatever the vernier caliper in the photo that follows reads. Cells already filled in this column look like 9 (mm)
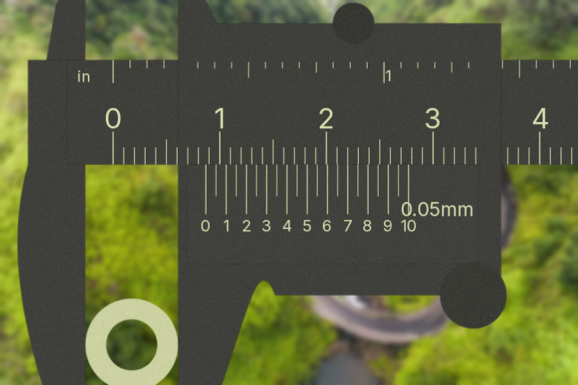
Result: 8.7 (mm)
